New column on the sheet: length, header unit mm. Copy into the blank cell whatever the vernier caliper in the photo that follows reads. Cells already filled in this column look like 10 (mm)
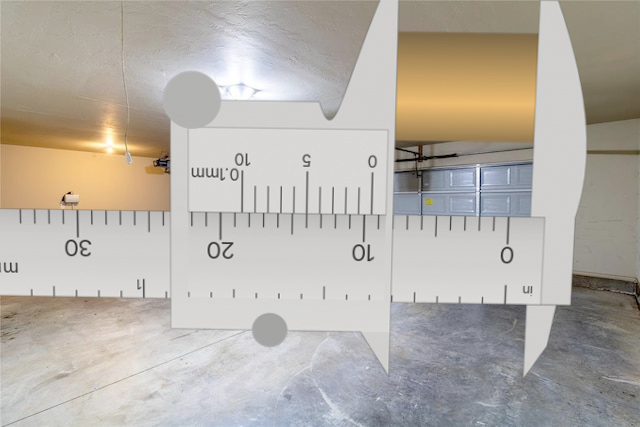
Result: 9.5 (mm)
